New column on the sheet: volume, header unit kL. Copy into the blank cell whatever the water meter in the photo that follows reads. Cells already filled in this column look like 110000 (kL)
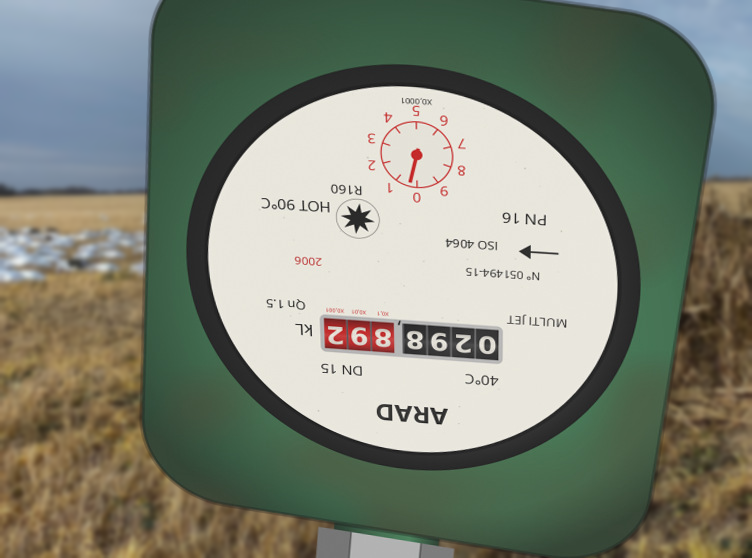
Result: 298.8920 (kL)
